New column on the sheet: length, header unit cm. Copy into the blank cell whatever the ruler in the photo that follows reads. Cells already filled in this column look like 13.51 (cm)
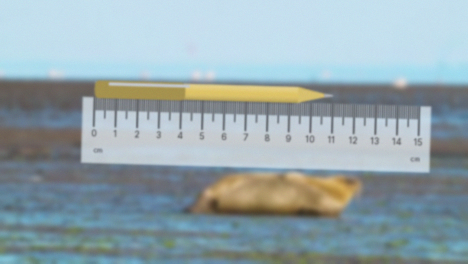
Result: 11 (cm)
